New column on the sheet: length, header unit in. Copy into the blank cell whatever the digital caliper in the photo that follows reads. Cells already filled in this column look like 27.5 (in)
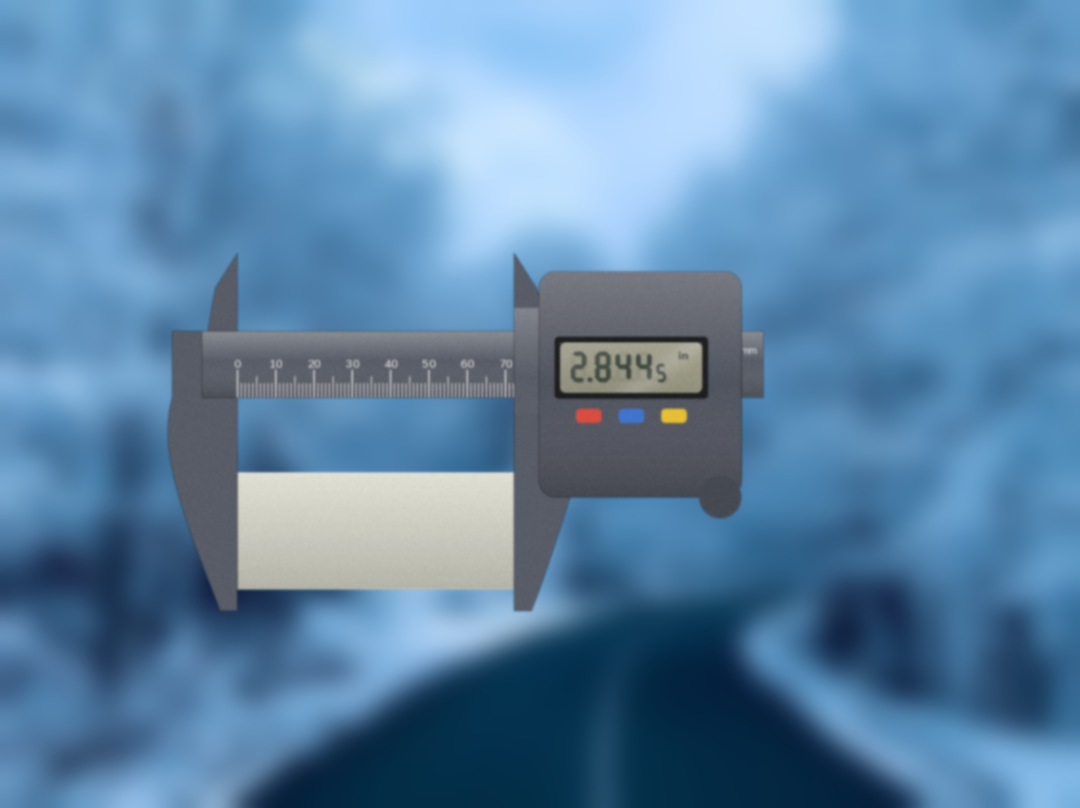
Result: 2.8445 (in)
